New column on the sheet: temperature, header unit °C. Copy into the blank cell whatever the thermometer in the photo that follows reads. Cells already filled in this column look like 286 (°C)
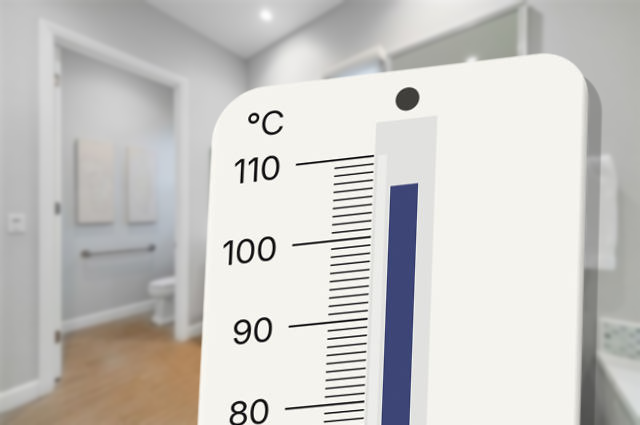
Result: 106 (°C)
